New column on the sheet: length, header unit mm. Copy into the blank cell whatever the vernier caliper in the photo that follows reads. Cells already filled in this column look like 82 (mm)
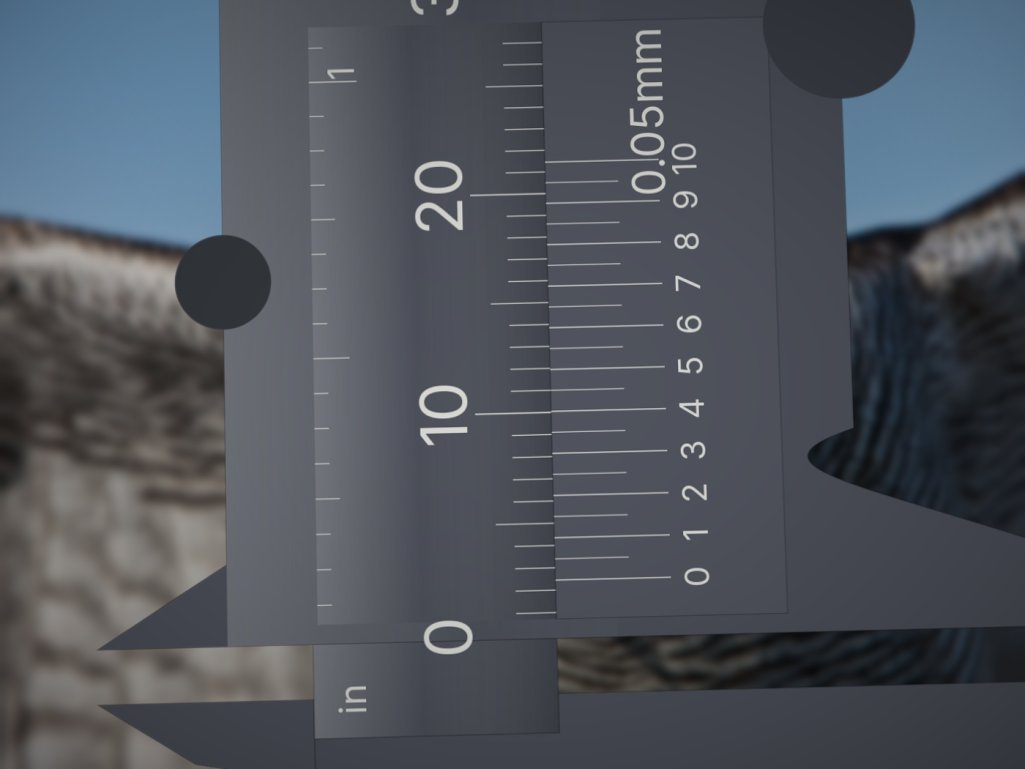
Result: 2.45 (mm)
